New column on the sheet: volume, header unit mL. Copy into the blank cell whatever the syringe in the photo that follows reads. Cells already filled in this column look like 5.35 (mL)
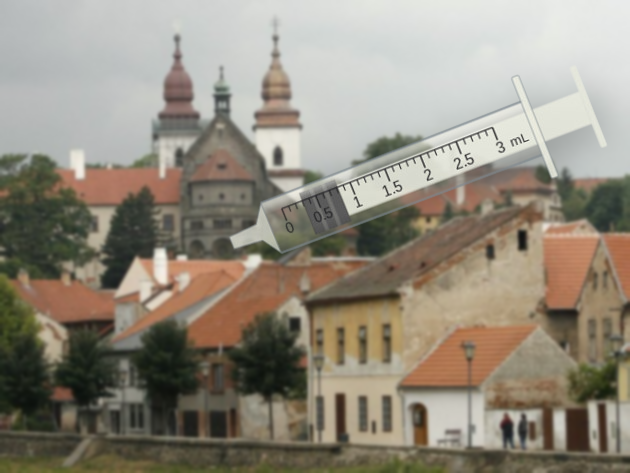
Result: 0.3 (mL)
